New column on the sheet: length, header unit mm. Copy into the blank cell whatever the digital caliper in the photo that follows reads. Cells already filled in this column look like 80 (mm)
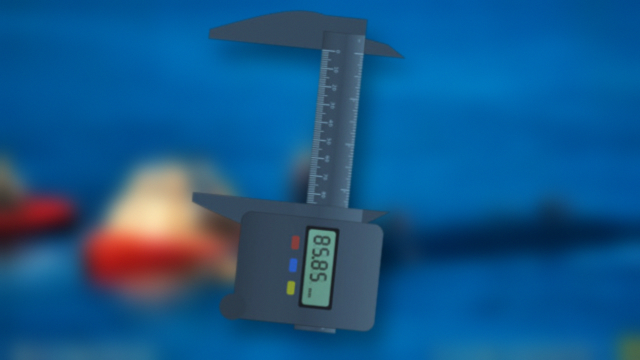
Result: 85.85 (mm)
